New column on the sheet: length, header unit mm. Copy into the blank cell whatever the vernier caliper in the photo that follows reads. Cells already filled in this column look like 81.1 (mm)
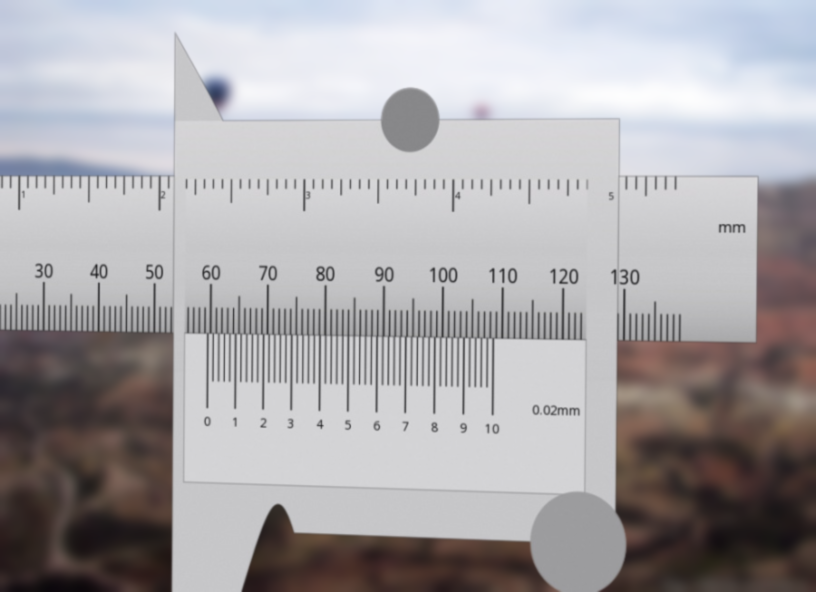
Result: 59.5 (mm)
